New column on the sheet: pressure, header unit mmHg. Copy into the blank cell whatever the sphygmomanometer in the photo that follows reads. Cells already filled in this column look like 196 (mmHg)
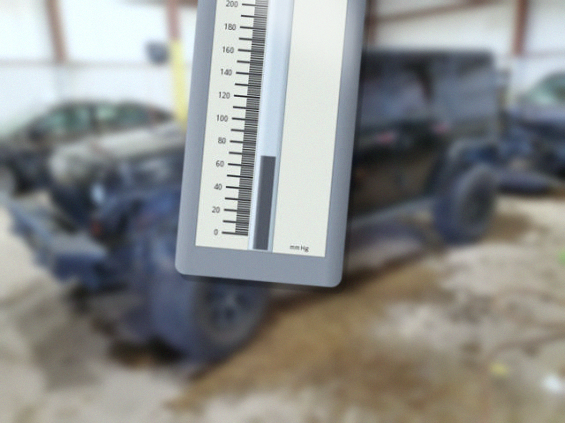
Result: 70 (mmHg)
